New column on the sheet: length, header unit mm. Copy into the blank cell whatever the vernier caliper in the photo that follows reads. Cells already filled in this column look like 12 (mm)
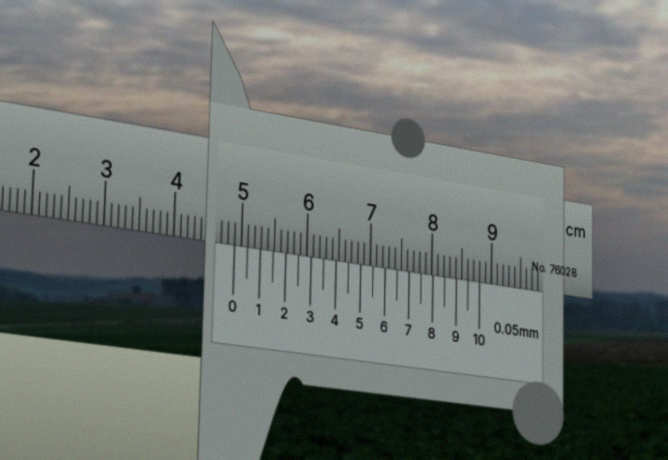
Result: 49.0 (mm)
